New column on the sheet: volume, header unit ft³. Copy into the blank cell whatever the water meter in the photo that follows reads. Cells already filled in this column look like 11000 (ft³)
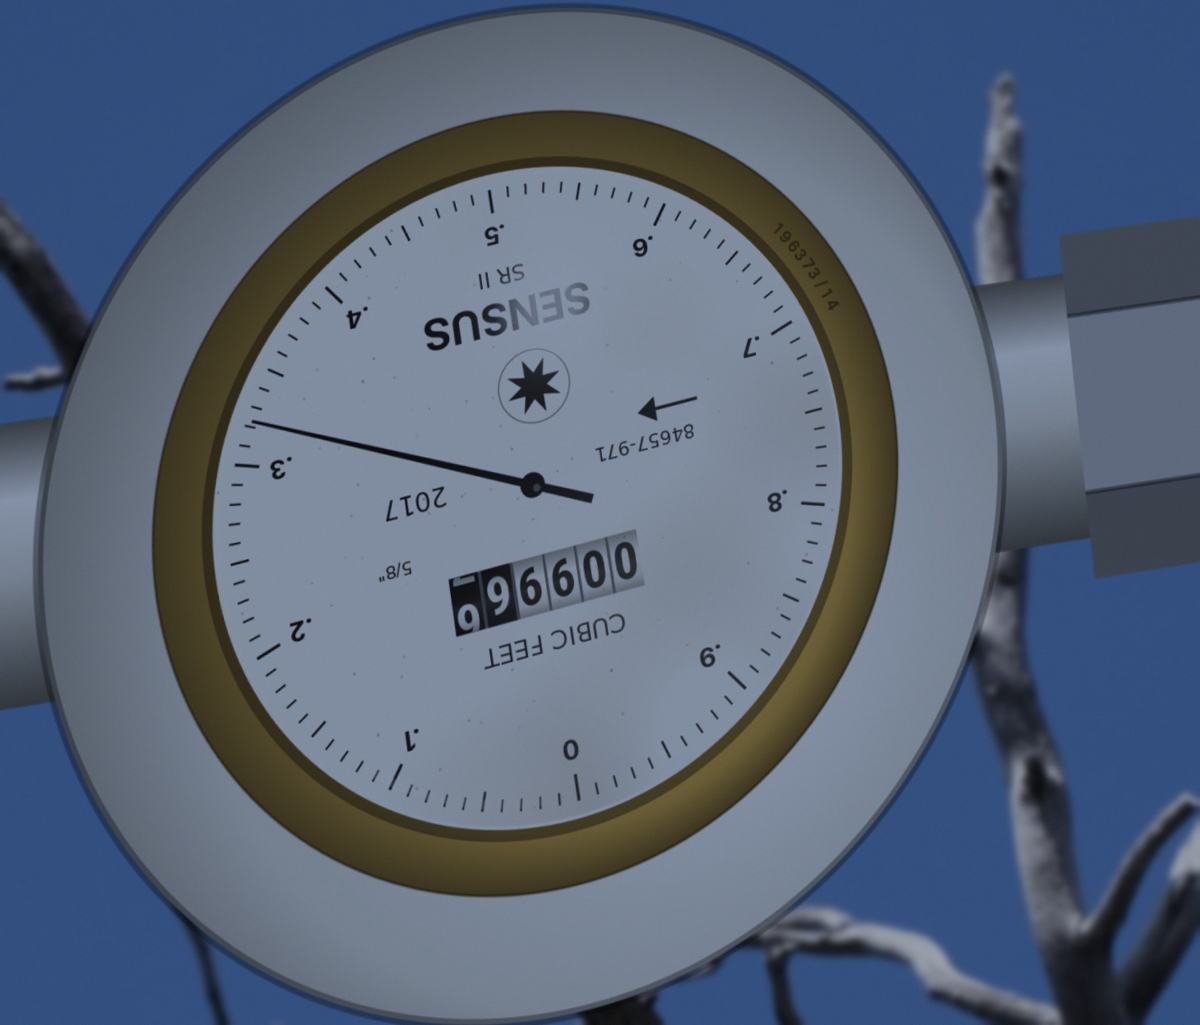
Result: 9966.32 (ft³)
